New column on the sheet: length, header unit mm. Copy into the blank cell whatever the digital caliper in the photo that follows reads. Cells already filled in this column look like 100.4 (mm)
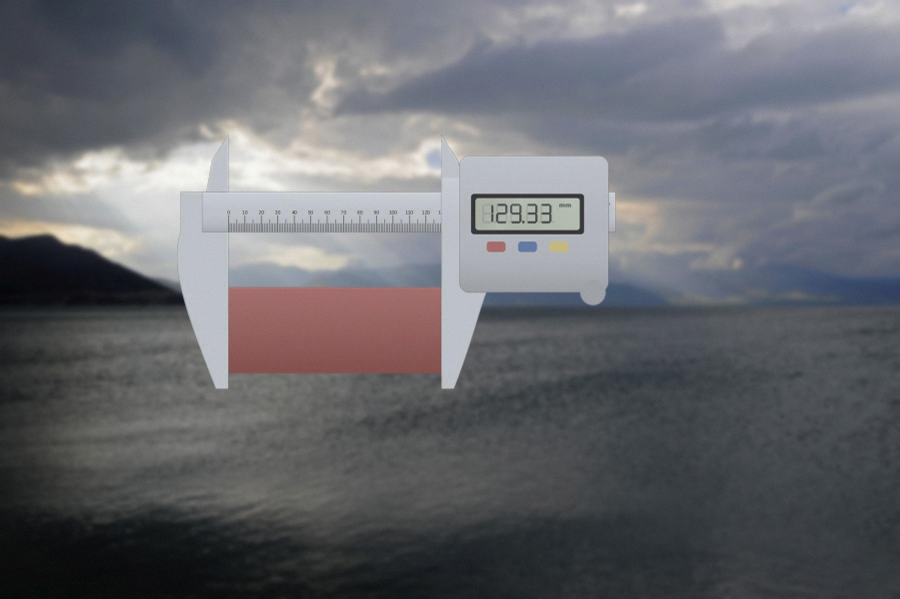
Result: 129.33 (mm)
